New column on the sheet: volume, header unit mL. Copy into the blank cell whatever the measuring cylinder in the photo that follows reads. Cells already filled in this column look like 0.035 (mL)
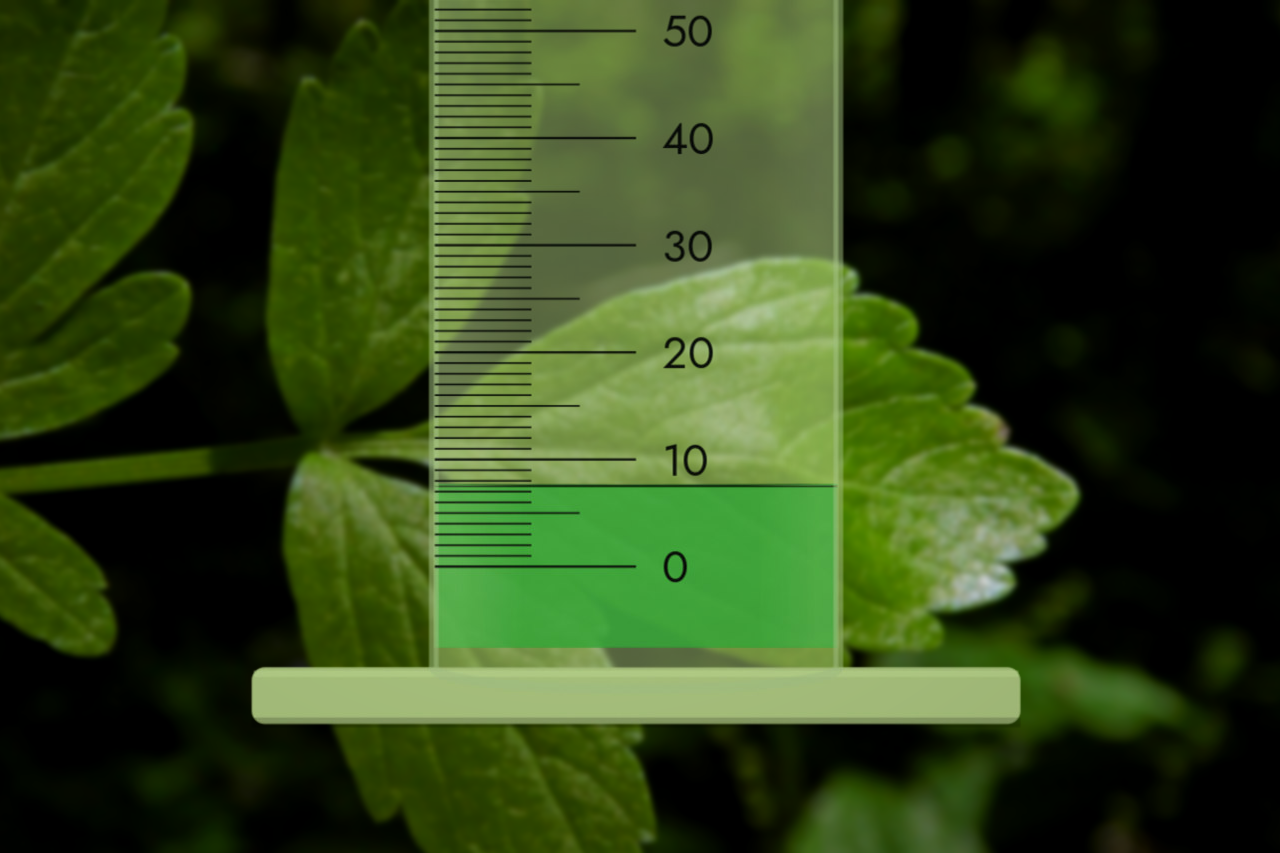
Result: 7.5 (mL)
